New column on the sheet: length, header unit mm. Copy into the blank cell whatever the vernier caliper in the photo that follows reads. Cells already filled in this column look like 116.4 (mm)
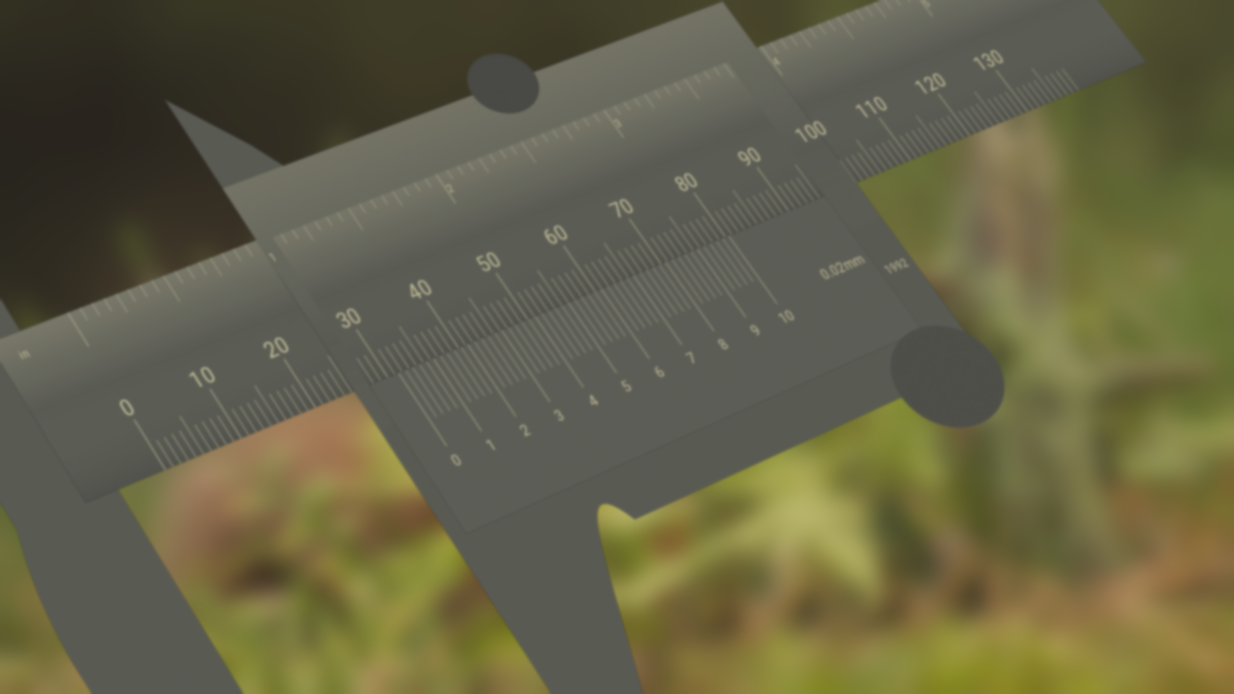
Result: 31.5 (mm)
